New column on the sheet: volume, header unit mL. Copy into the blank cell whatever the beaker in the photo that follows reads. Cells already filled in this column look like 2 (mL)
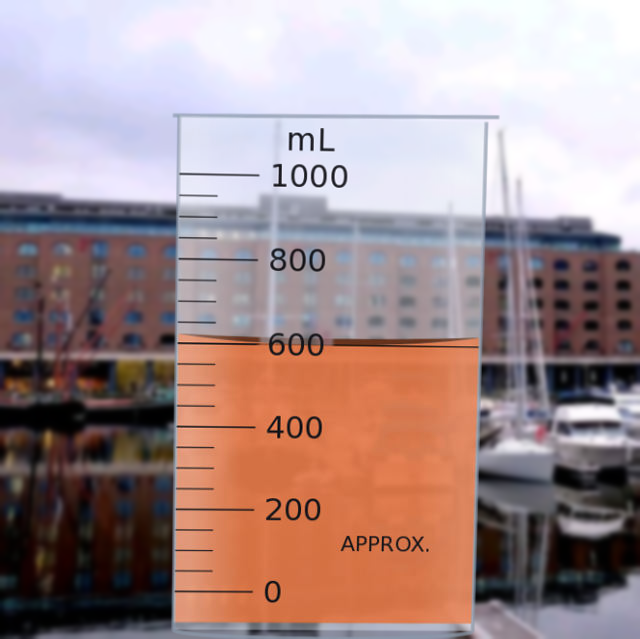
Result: 600 (mL)
